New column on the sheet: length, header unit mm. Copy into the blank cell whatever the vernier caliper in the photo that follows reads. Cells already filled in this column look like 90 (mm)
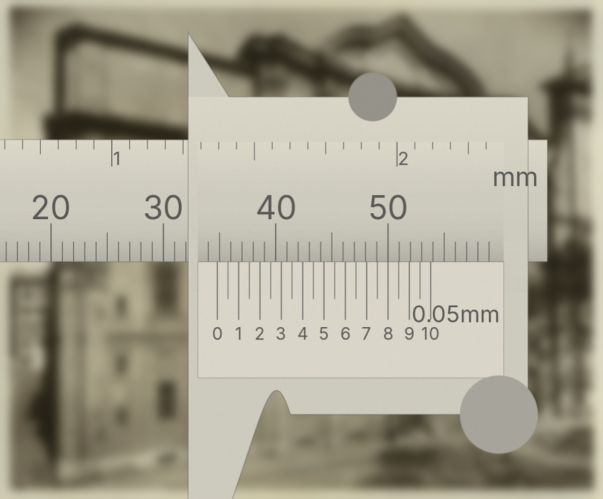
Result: 34.8 (mm)
